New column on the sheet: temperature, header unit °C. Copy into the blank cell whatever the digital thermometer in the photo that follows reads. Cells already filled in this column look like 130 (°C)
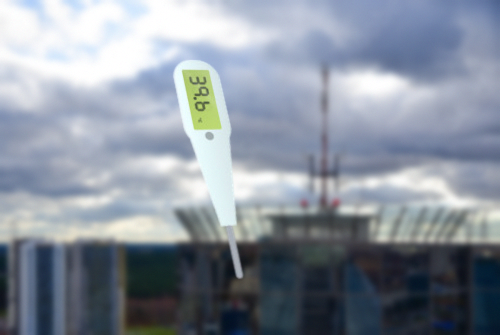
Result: 39.6 (°C)
